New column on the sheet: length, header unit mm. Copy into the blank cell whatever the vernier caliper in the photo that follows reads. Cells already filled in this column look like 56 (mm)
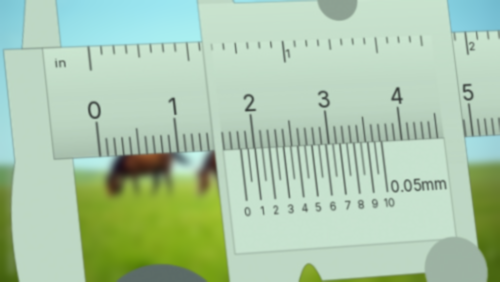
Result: 18.2 (mm)
